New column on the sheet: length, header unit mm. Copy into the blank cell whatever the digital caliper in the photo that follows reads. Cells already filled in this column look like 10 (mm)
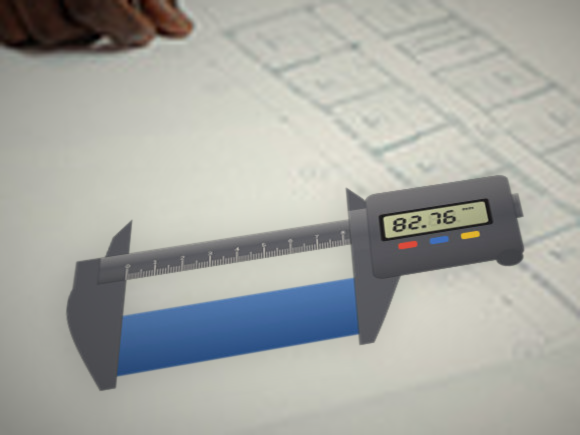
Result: 82.76 (mm)
